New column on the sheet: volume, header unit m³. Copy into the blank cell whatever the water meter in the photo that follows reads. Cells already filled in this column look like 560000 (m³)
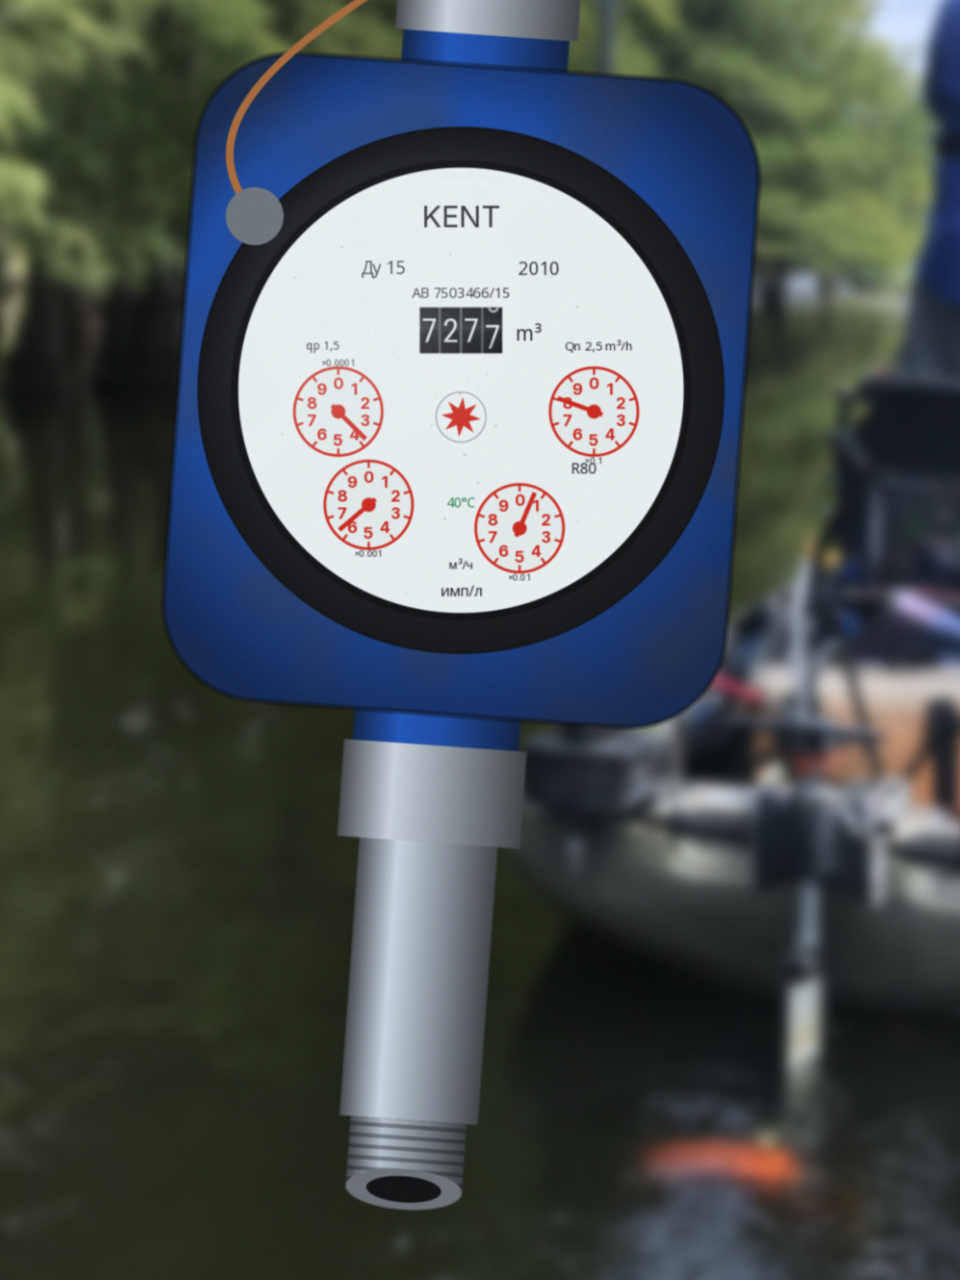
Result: 7276.8063 (m³)
